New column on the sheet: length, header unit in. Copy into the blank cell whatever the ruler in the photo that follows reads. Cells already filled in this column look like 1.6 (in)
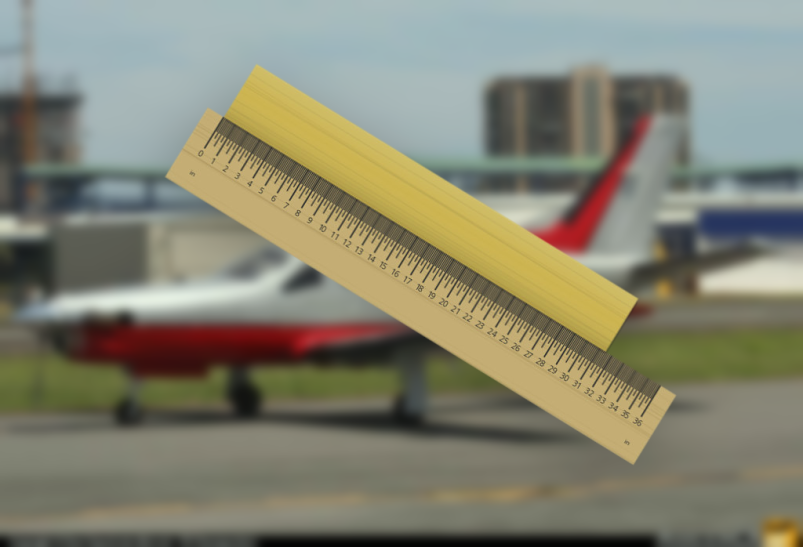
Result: 31.5 (in)
